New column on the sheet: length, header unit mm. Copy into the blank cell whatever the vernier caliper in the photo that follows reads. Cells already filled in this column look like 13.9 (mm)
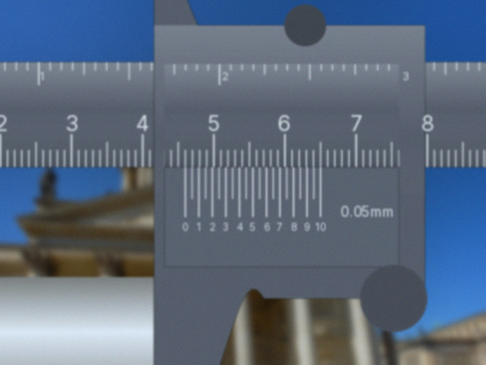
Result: 46.0 (mm)
